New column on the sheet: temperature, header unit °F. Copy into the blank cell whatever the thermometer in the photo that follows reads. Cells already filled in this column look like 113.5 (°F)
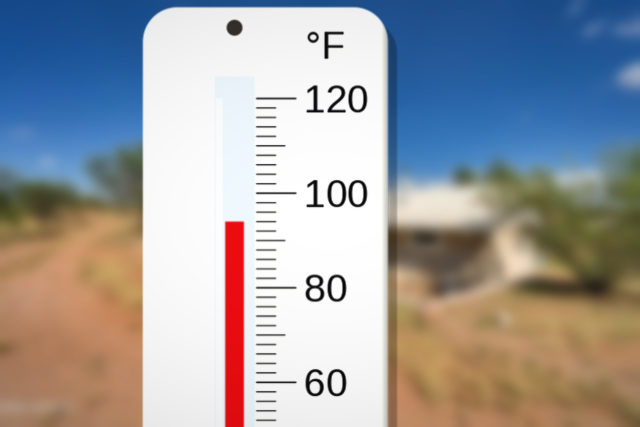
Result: 94 (°F)
